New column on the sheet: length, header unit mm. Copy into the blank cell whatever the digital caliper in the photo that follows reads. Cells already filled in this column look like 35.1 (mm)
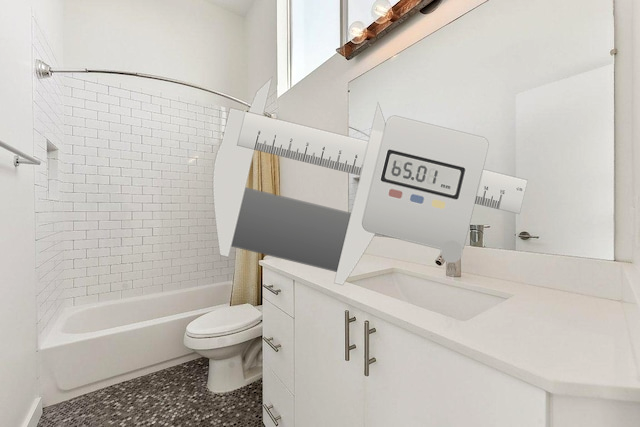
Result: 65.01 (mm)
